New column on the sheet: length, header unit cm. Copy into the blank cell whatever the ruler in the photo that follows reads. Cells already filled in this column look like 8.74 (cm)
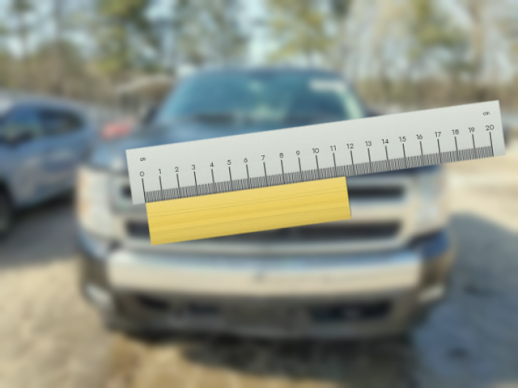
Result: 11.5 (cm)
